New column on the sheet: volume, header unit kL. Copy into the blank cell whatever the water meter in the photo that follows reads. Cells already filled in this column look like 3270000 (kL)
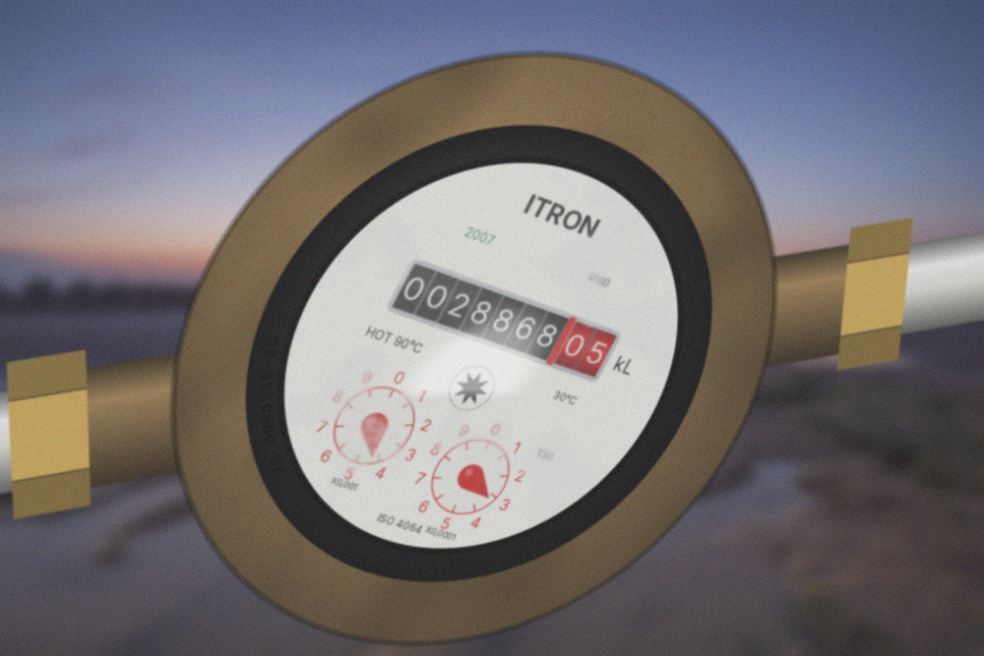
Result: 28868.0543 (kL)
